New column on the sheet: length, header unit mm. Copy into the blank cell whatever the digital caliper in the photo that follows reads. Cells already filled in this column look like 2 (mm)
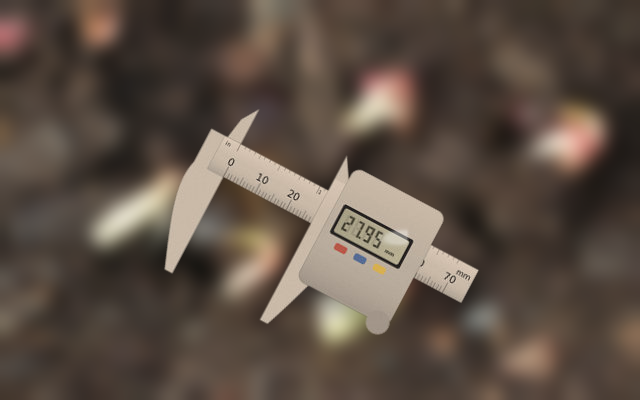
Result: 27.95 (mm)
